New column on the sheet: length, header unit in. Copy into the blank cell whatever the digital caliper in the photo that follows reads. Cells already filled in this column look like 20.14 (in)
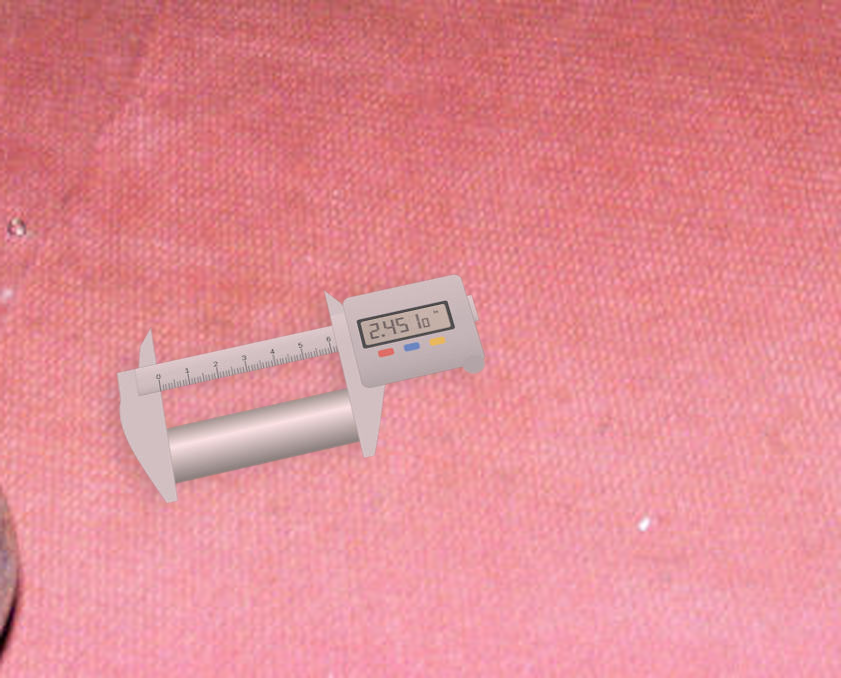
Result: 2.4510 (in)
